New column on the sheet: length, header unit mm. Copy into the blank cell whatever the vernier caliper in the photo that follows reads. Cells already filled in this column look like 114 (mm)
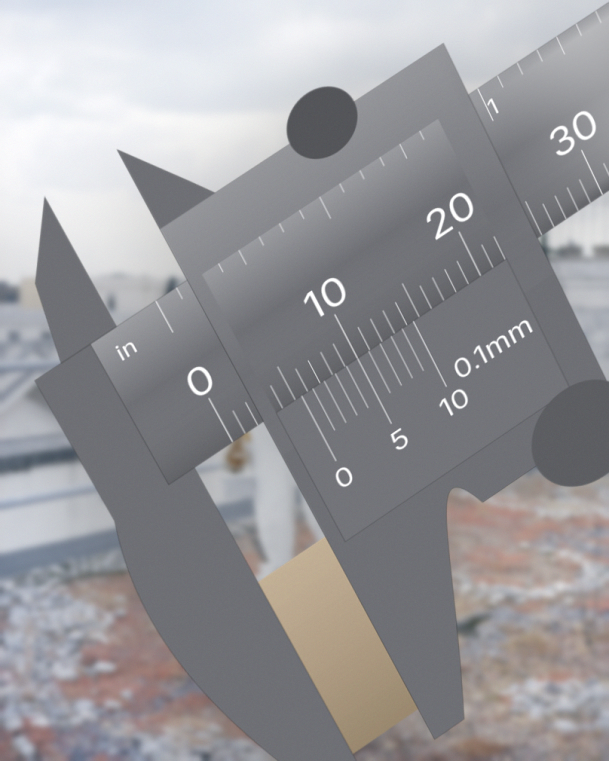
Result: 5.5 (mm)
